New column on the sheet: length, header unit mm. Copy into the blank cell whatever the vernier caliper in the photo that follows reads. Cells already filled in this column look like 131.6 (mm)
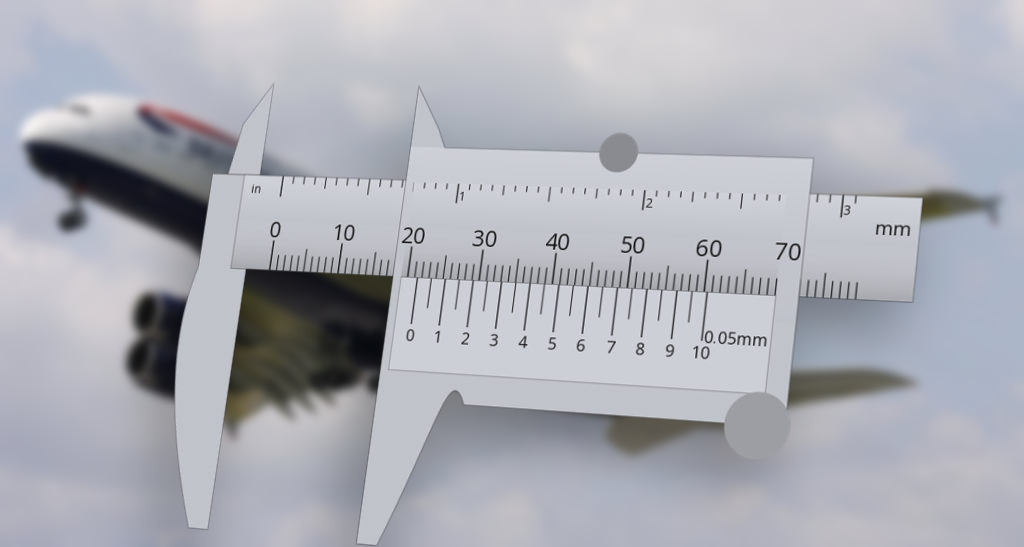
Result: 21.4 (mm)
